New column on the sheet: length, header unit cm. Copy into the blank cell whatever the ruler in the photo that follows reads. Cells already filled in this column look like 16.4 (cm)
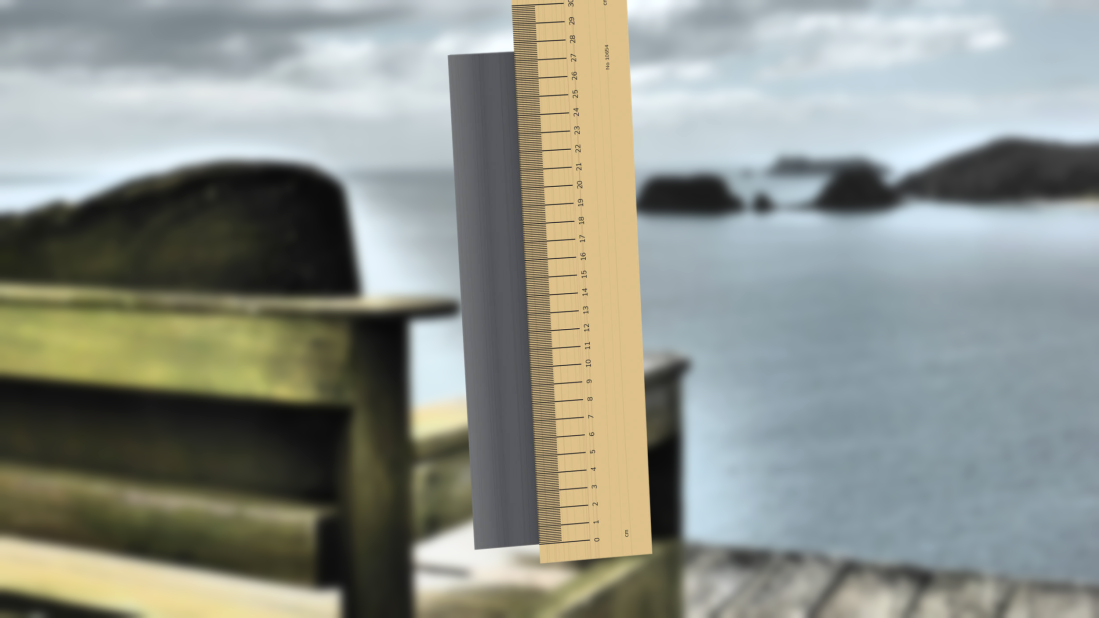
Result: 27.5 (cm)
